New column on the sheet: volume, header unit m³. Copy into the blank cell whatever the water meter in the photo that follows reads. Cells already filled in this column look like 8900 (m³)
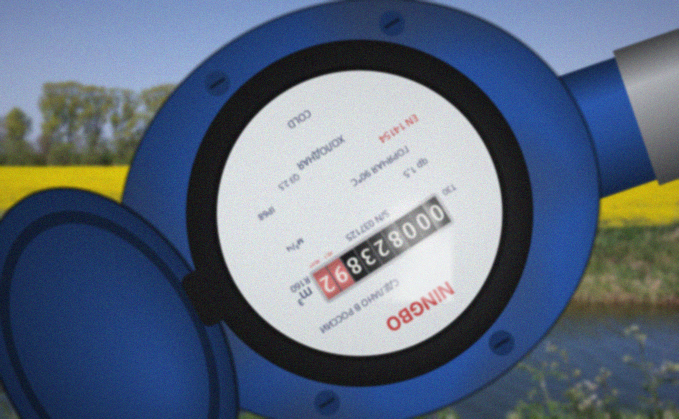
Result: 8238.92 (m³)
